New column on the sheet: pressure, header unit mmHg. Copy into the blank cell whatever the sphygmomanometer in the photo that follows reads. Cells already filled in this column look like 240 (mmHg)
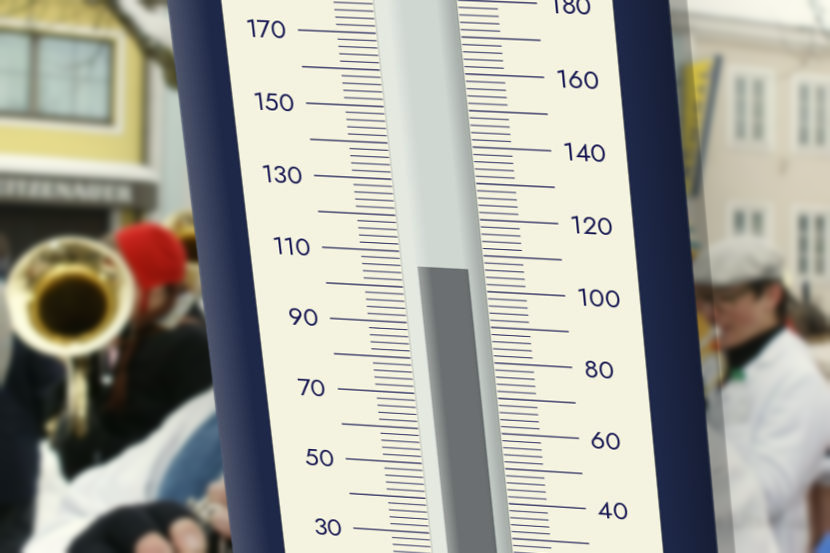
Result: 106 (mmHg)
